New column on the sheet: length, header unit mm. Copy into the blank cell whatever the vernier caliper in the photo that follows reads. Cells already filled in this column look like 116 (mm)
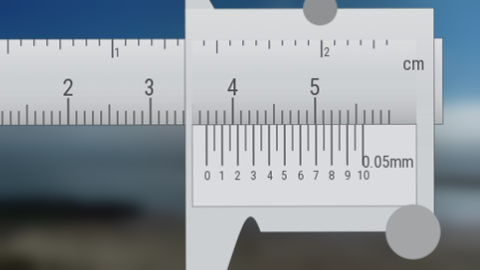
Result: 36.8 (mm)
